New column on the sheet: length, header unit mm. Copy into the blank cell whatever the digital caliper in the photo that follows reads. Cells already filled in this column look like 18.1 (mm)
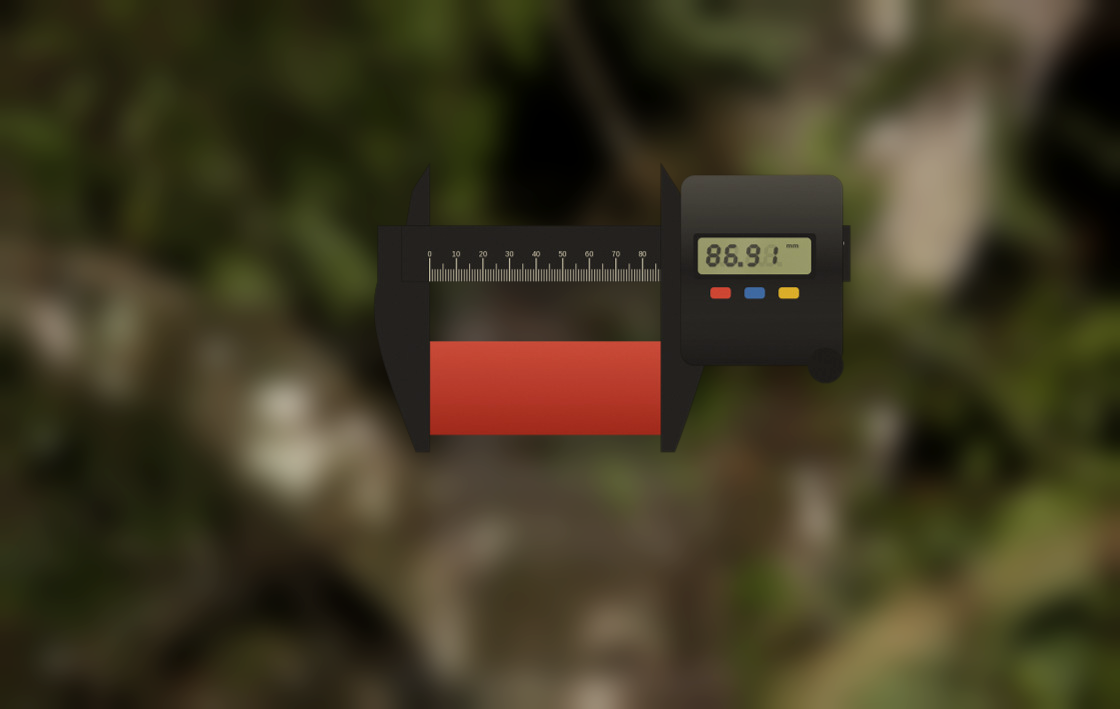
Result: 86.91 (mm)
